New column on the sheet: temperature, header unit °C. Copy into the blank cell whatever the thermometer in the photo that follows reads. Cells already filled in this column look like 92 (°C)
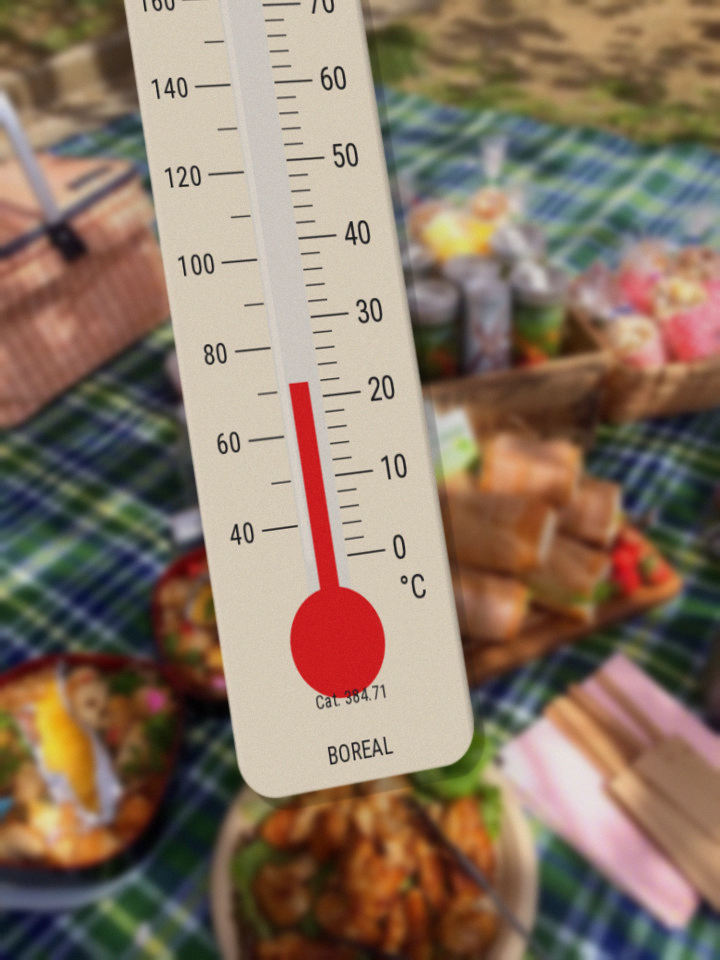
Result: 22 (°C)
